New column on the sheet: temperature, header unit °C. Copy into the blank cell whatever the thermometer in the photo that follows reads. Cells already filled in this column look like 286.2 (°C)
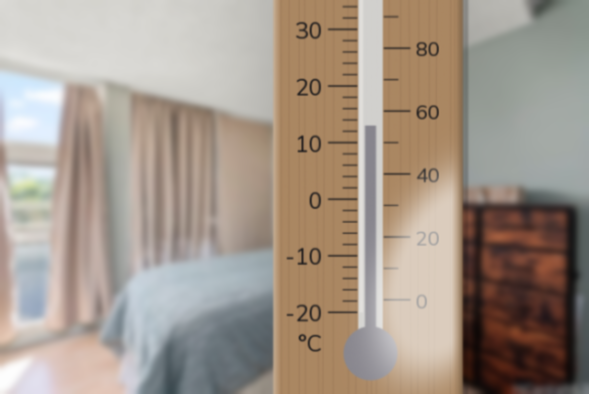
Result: 13 (°C)
